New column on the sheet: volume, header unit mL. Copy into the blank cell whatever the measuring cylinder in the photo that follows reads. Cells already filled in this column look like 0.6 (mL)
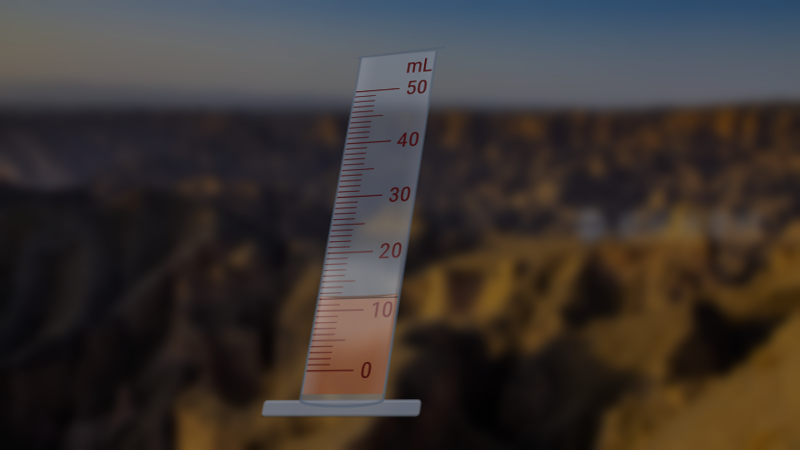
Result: 12 (mL)
